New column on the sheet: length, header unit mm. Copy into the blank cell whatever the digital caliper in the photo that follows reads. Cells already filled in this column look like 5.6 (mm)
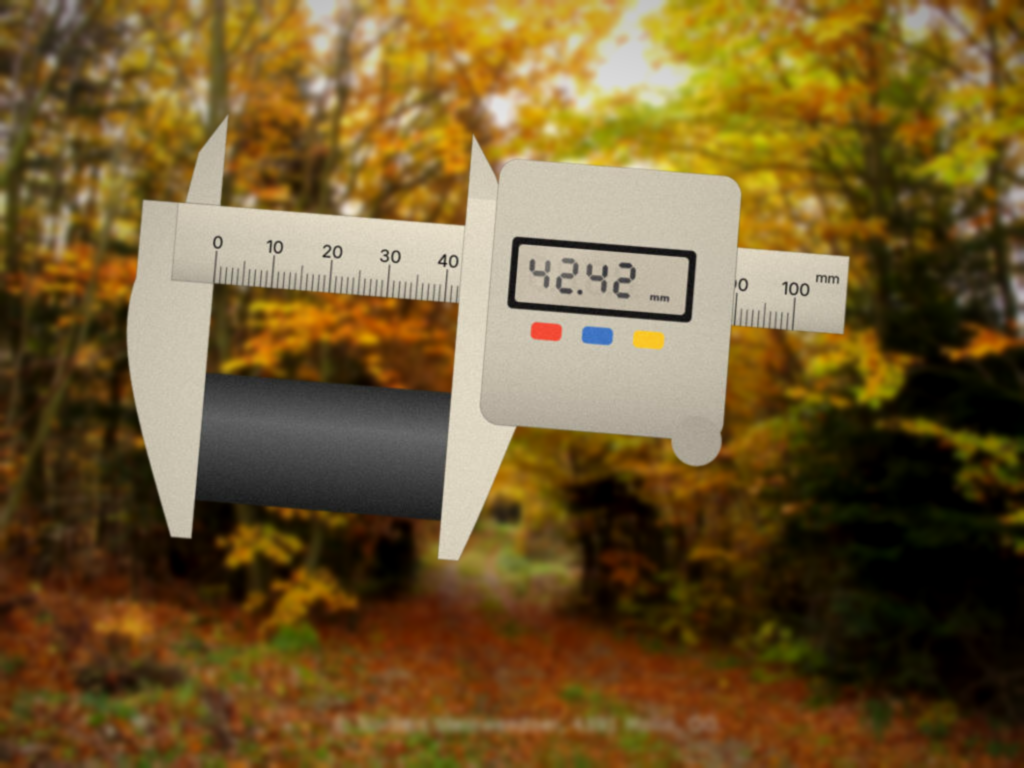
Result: 42.42 (mm)
